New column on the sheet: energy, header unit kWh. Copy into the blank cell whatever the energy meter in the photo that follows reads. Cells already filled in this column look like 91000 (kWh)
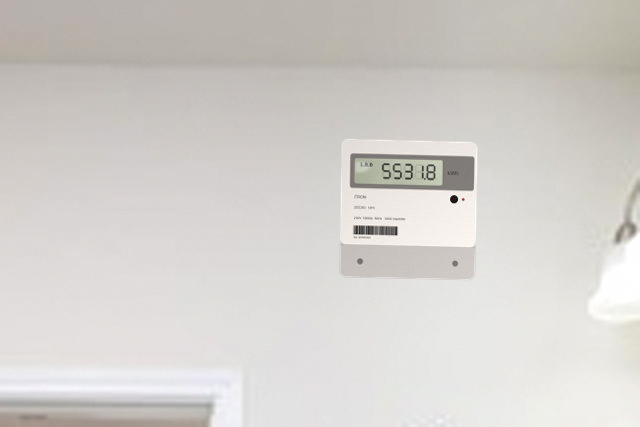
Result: 5531.8 (kWh)
